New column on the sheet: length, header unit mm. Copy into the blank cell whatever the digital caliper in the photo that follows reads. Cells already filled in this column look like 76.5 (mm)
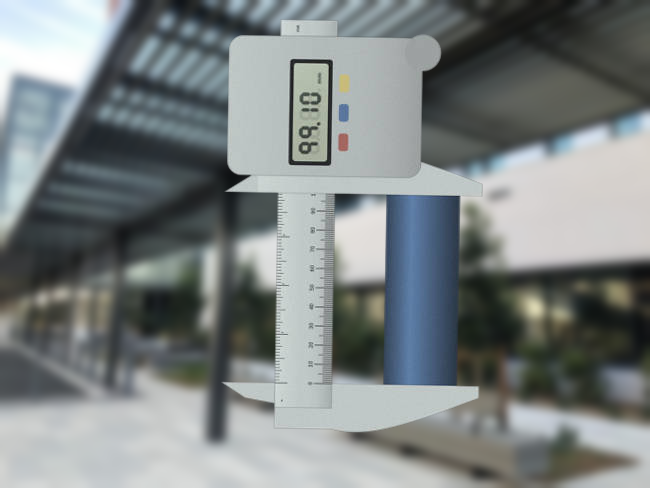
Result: 99.10 (mm)
